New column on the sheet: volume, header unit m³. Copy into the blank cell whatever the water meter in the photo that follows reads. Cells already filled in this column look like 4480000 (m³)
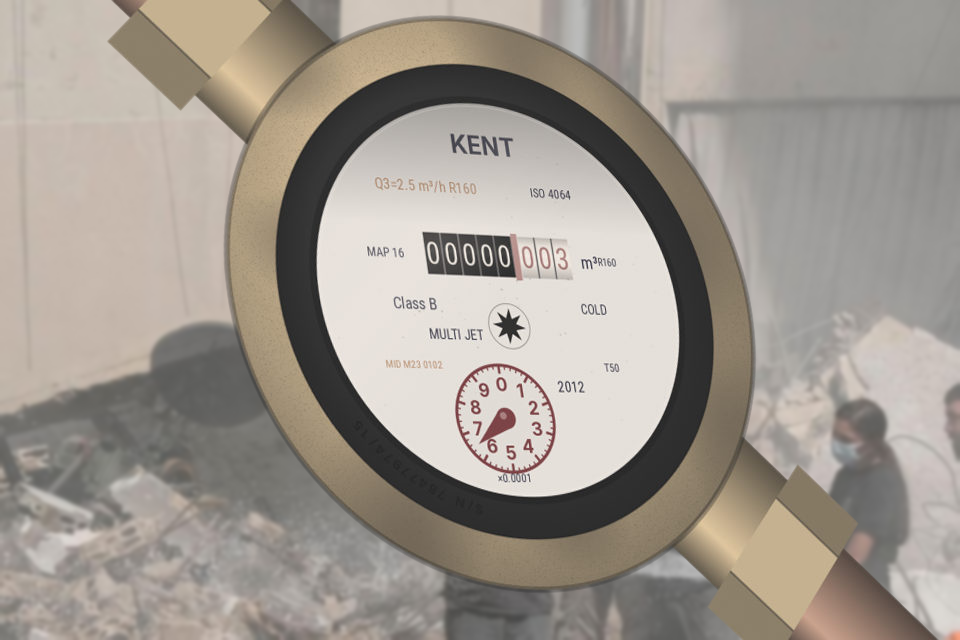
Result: 0.0036 (m³)
